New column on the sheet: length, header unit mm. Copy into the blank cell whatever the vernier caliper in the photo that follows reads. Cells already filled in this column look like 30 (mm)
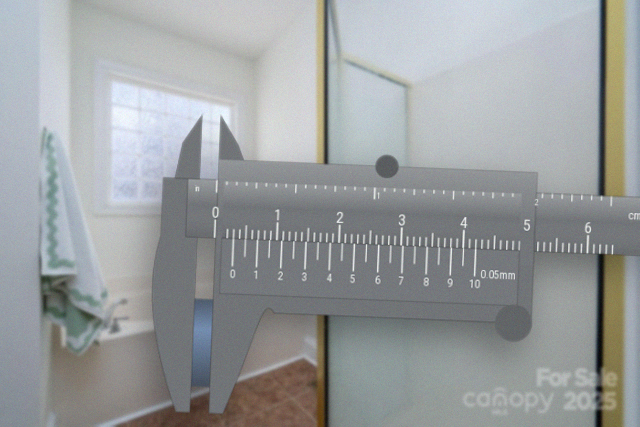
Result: 3.0 (mm)
